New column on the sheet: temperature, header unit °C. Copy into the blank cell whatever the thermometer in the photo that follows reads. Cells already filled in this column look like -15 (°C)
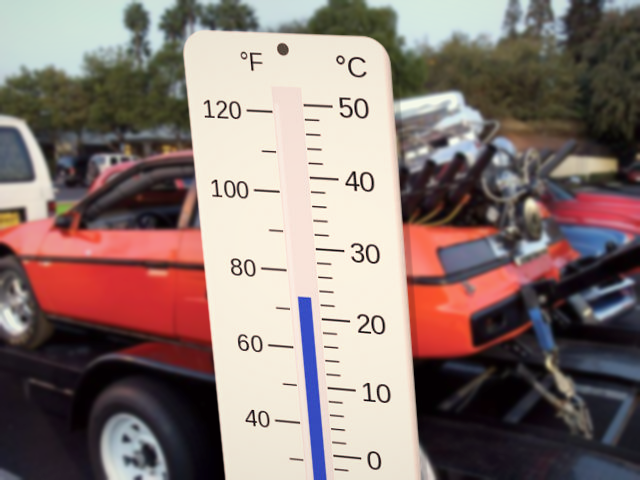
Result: 23 (°C)
